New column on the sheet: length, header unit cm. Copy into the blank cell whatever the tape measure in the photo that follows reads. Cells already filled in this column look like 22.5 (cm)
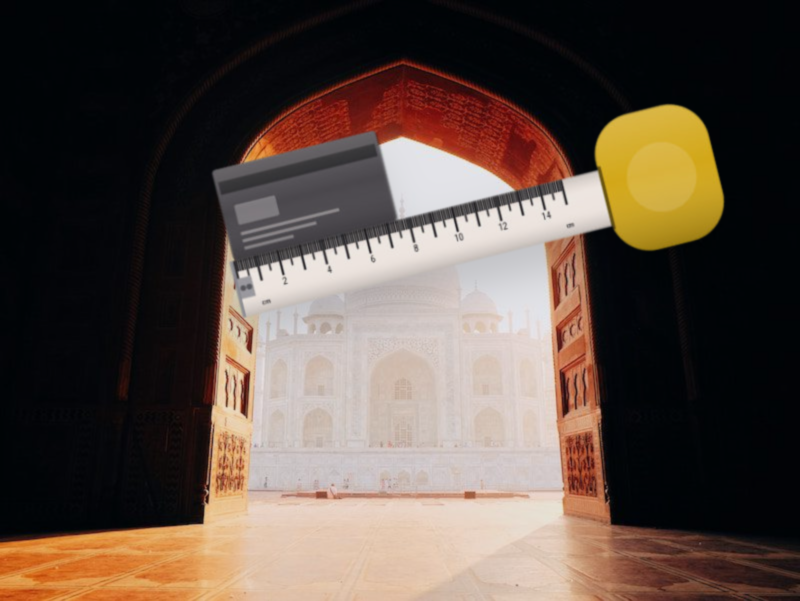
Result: 7.5 (cm)
